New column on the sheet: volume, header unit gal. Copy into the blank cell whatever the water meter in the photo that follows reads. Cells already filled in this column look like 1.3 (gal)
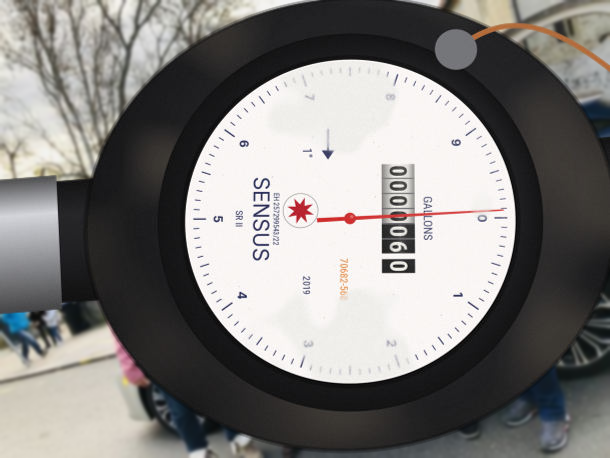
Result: 59.9 (gal)
